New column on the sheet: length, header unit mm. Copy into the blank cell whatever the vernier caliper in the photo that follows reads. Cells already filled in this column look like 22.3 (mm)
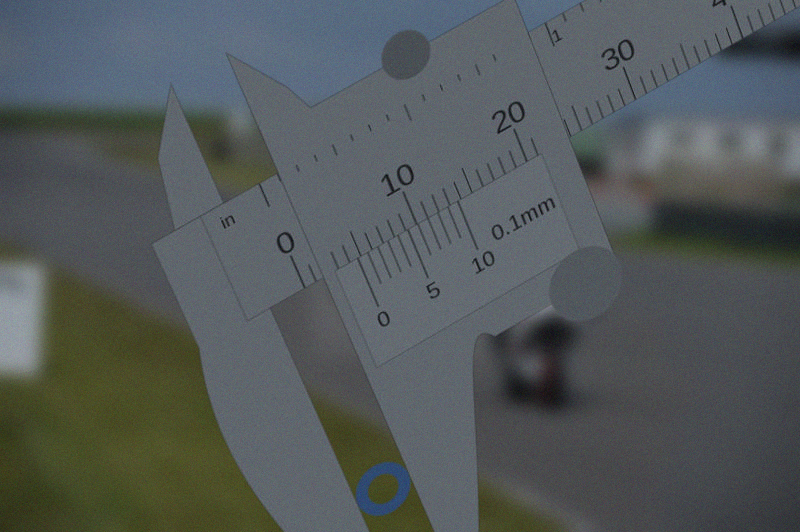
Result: 4.7 (mm)
